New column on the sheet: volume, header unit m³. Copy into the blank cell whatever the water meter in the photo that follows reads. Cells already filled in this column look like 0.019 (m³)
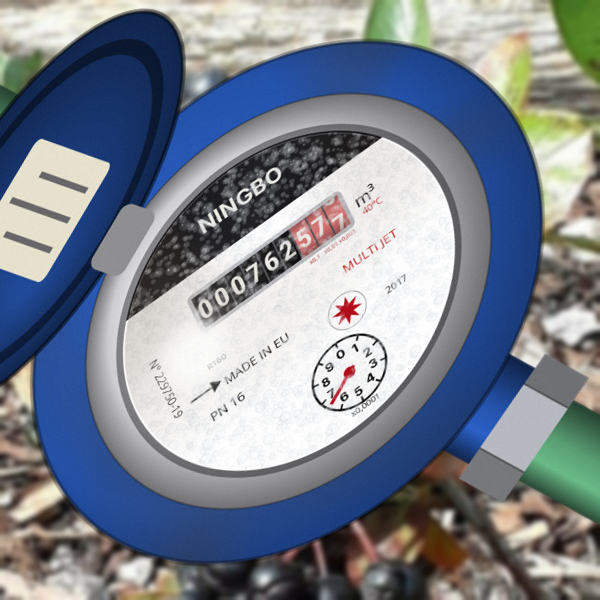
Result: 762.5766 (m³)
